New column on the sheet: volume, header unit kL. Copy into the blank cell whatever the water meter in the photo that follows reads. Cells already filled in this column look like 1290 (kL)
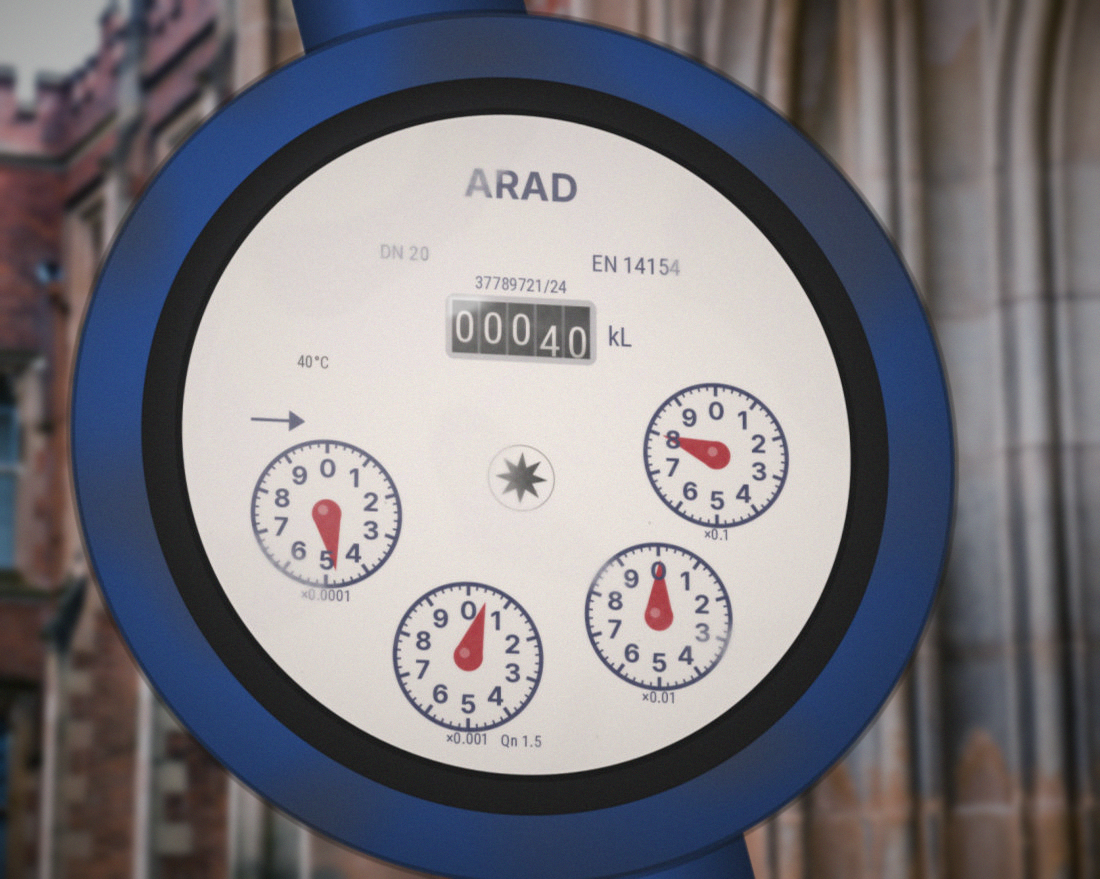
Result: 39.8004 (kL)
